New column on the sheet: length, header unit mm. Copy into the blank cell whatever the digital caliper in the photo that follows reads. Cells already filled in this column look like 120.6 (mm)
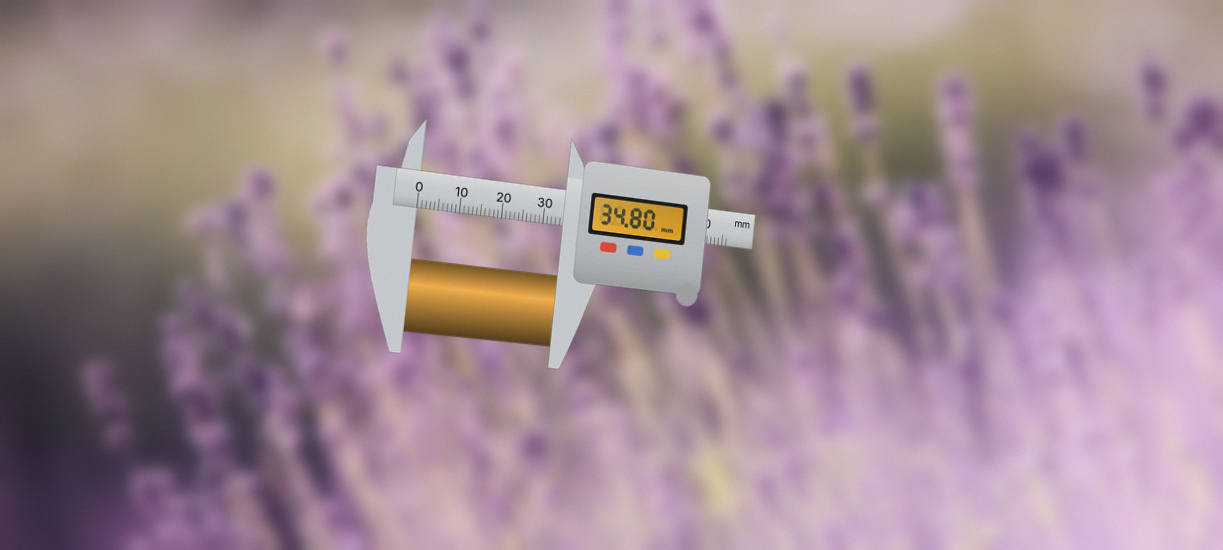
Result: 34.80 (mm)
